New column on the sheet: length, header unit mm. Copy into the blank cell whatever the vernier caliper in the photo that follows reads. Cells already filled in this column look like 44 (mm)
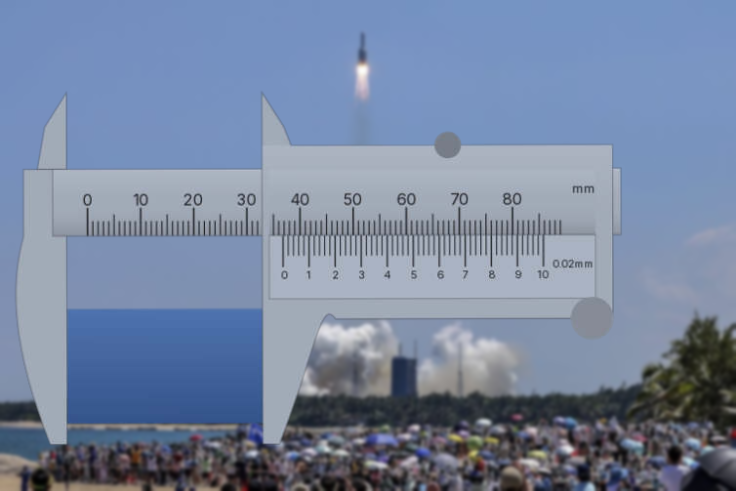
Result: 36.8 (mm)
